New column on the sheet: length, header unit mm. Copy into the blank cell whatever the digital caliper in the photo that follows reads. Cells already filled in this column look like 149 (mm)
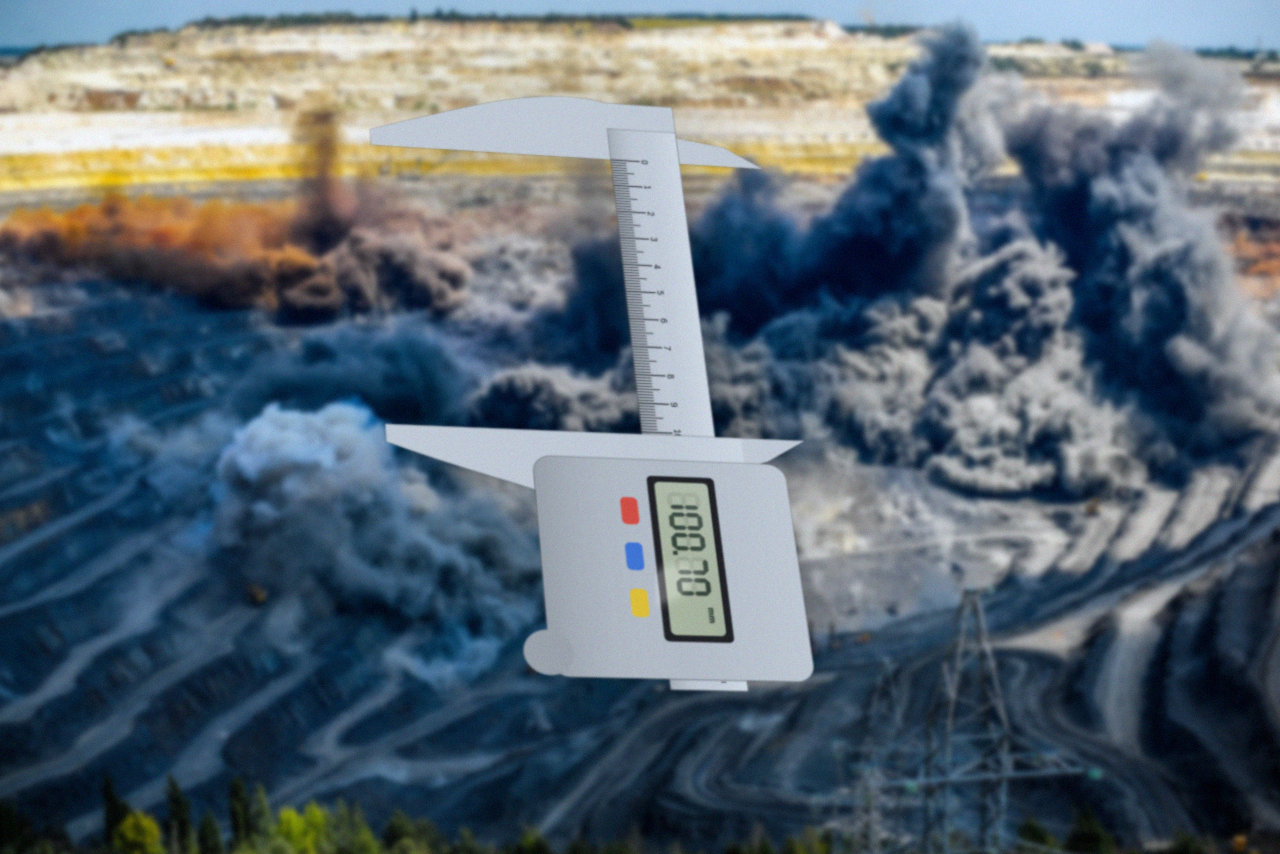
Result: 100.70 (mm)
